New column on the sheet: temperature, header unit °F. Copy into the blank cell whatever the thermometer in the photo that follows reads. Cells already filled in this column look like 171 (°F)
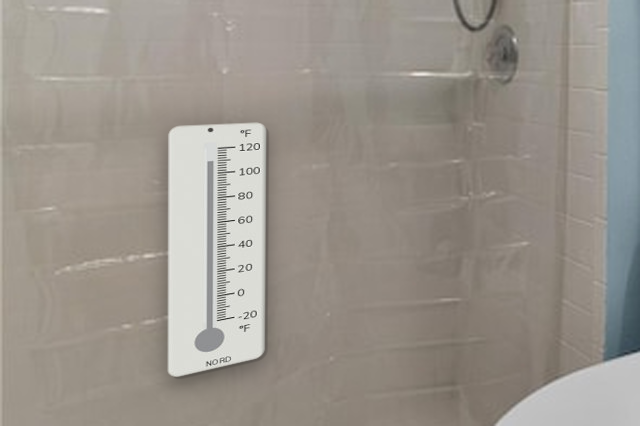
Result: 110 (°F)
